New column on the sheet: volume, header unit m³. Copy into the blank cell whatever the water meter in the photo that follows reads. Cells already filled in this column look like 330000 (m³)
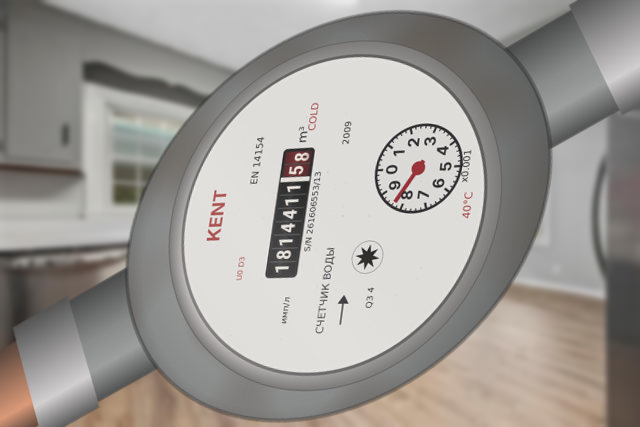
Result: 1814411.578 (m³)
